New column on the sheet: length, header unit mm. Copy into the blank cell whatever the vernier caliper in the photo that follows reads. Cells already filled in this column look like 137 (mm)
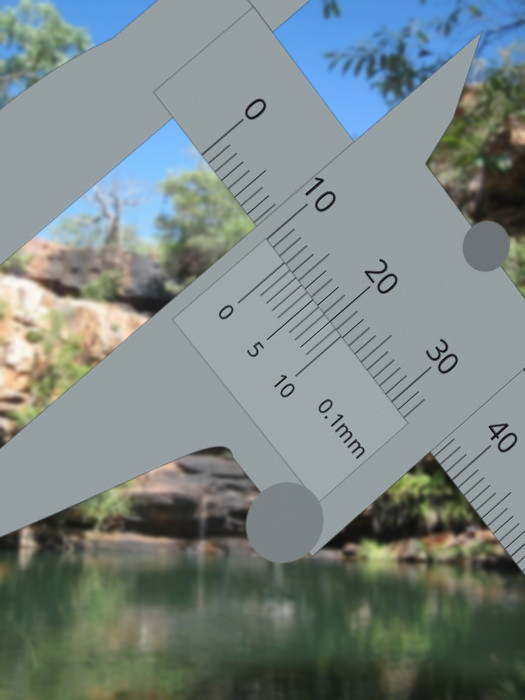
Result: 12.8 (mm)
